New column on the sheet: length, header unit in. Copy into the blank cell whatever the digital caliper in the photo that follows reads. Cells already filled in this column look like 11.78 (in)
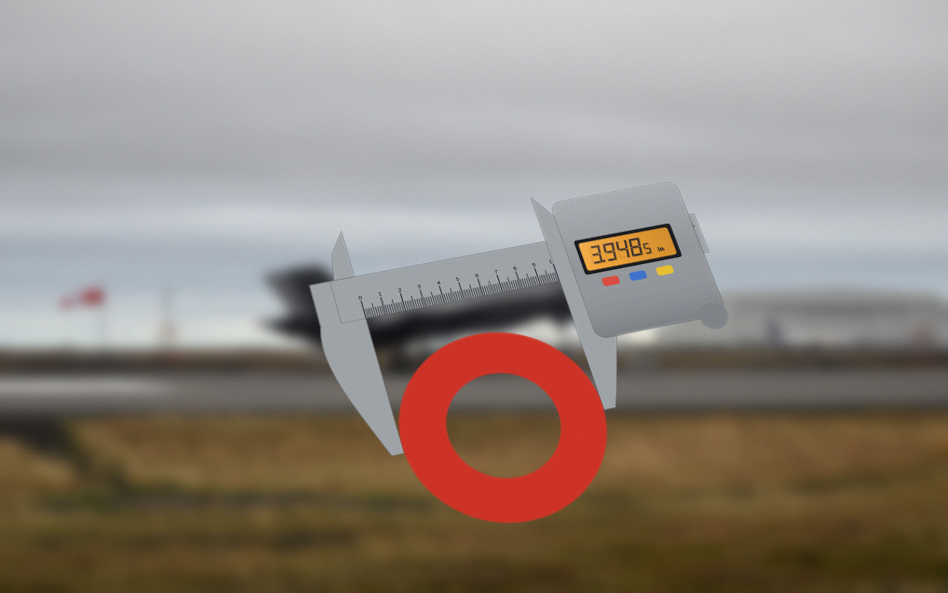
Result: 3.9485 (in)
